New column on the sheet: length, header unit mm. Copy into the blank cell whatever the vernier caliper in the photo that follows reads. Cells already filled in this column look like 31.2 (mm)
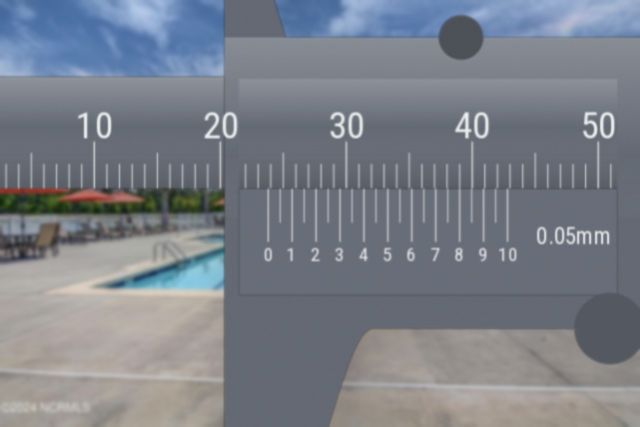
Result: 23.8 (mm)
